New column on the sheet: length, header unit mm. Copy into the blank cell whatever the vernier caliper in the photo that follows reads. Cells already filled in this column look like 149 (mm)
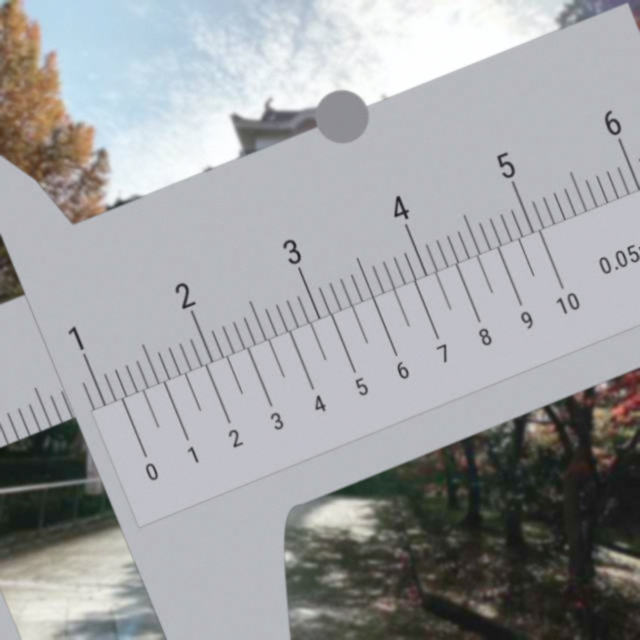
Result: 11.6 (mm)
